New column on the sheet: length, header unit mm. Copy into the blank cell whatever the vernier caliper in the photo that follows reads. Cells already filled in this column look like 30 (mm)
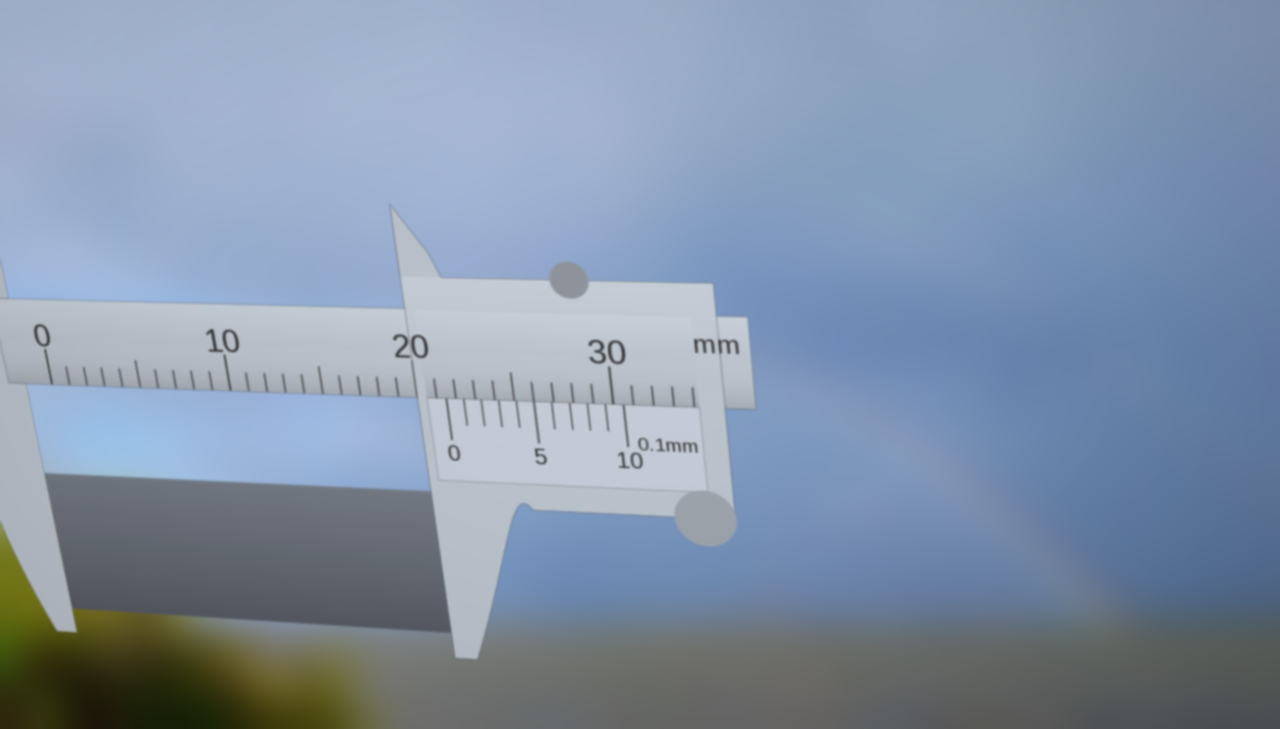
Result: 21.5 (mm)
